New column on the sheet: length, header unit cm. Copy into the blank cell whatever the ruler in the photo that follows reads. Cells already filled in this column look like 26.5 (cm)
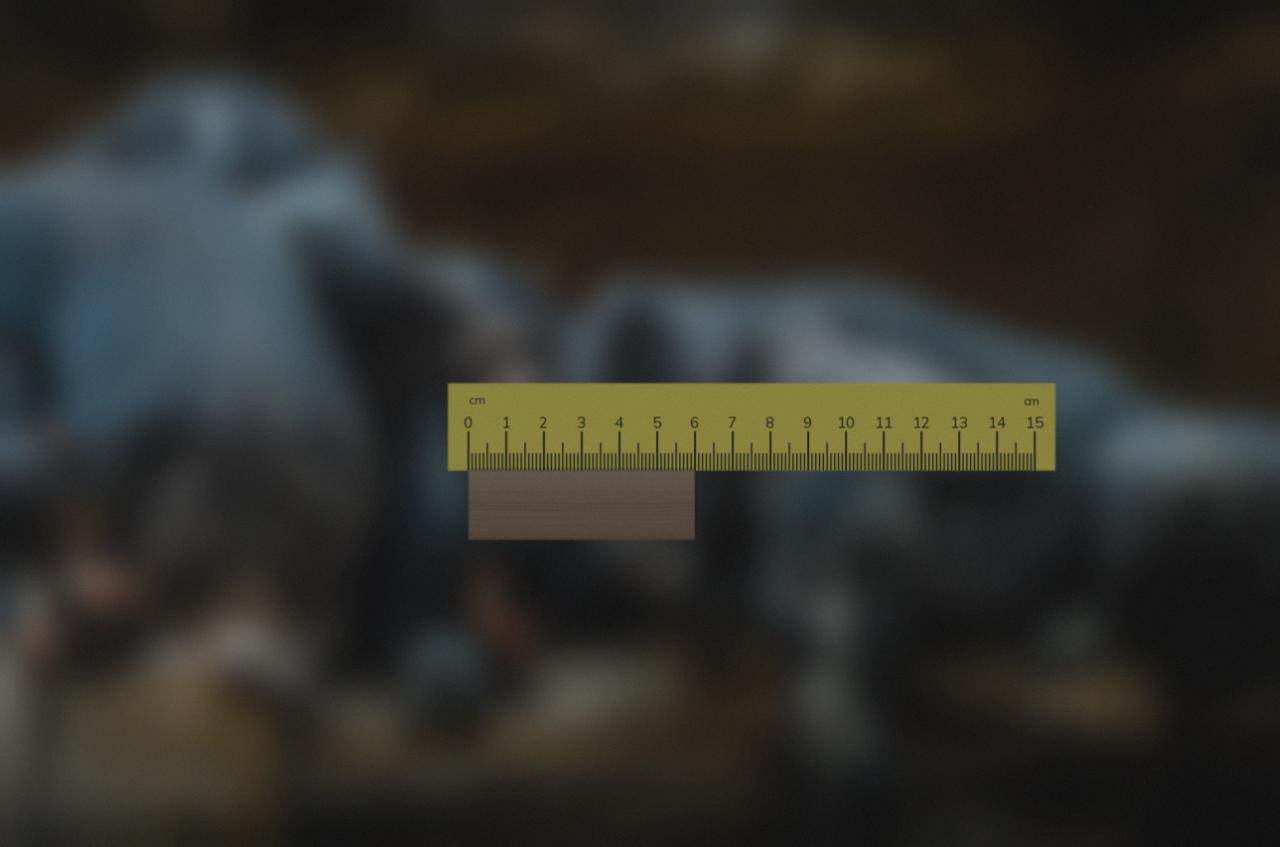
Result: 6 (cm)
